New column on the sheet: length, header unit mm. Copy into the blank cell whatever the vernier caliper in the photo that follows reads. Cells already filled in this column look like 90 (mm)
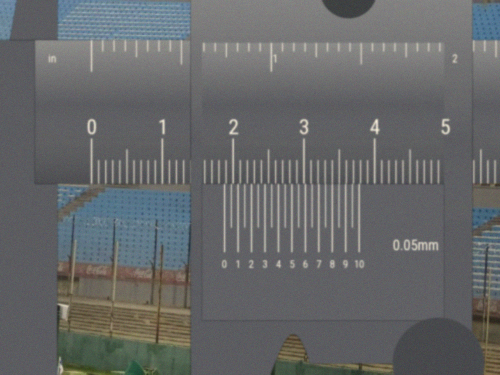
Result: 18.8 (mm)
